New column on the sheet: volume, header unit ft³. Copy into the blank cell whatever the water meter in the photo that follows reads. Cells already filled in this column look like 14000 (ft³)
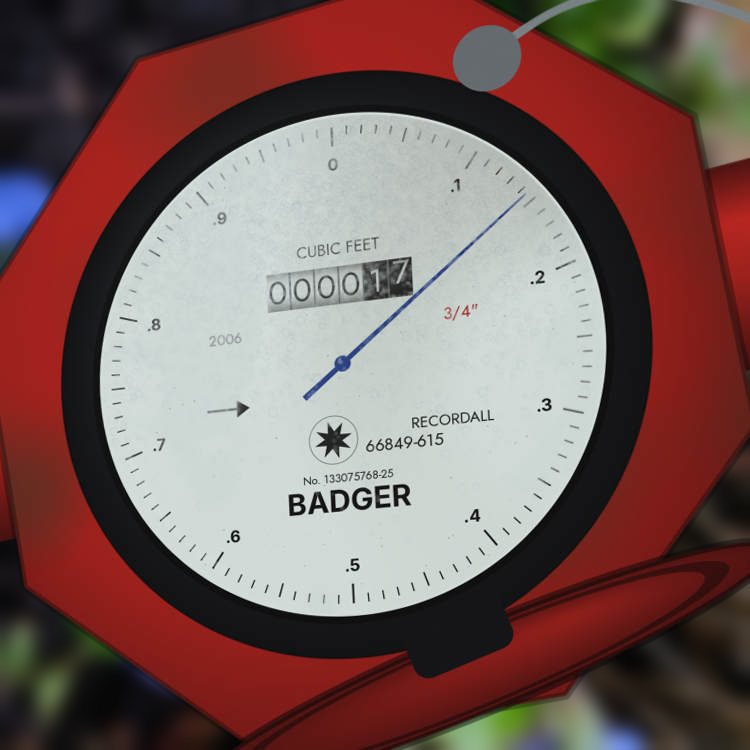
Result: 17.14 (ft³)
